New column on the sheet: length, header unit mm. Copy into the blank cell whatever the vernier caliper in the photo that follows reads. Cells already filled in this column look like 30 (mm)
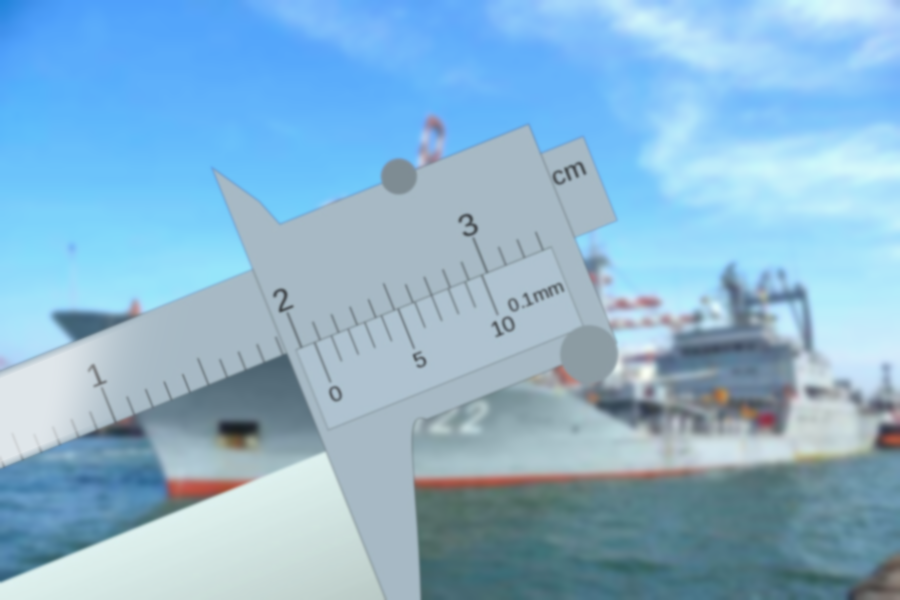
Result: 20.7 (mm)
